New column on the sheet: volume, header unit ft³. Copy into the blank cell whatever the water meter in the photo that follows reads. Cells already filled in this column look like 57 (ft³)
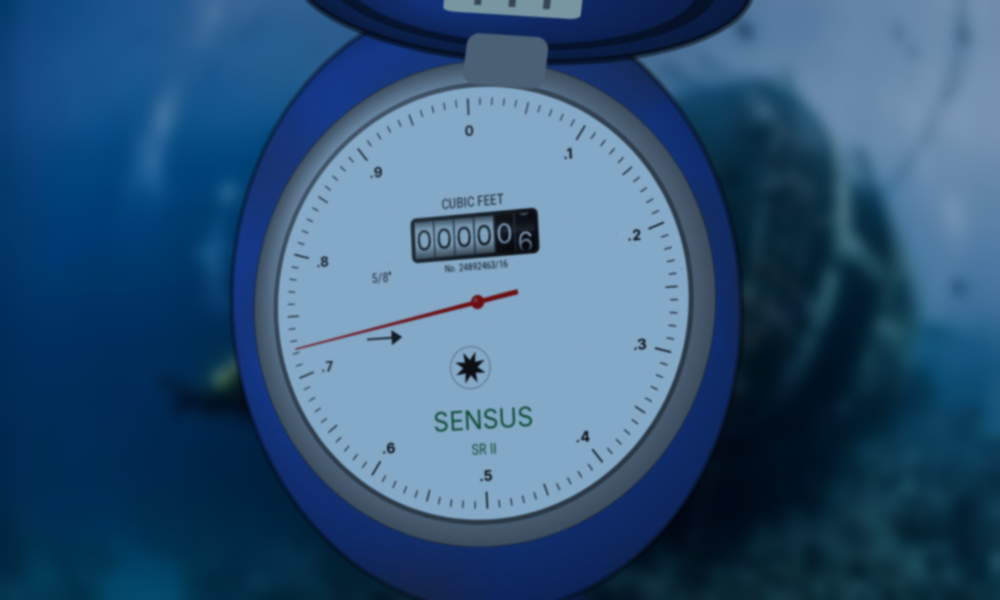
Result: 5.72 (ft³)
